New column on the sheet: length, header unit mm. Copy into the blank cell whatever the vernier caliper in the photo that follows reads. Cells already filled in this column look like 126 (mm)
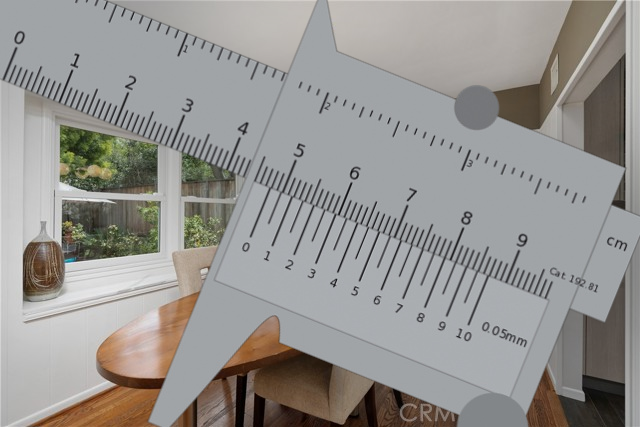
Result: 47.8 (mm)
